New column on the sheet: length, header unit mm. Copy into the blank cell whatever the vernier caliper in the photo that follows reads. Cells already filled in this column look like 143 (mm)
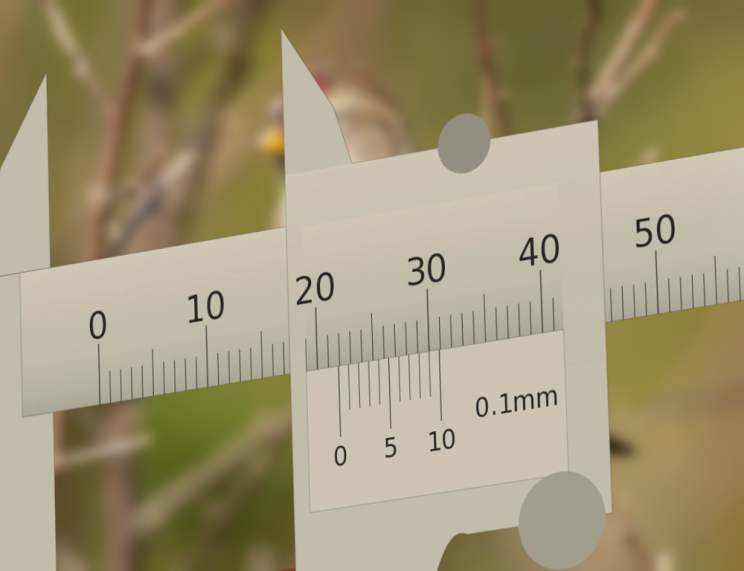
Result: 21.9 (mm)
